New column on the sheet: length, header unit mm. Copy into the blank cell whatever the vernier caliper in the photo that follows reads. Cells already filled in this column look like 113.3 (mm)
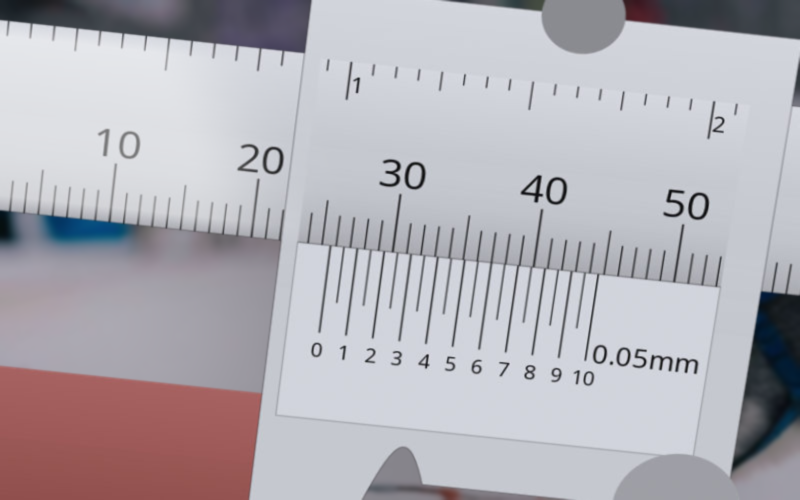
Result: 25.6 (mm)
